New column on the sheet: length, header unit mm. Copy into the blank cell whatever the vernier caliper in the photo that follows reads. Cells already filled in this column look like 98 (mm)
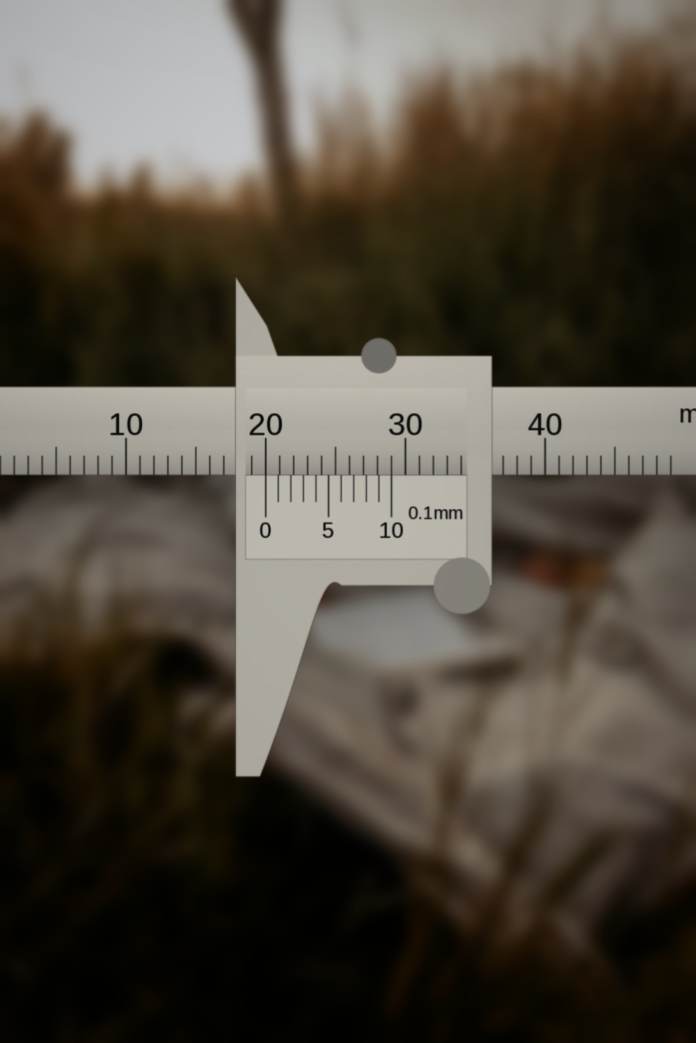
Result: 20.0 (mm)
